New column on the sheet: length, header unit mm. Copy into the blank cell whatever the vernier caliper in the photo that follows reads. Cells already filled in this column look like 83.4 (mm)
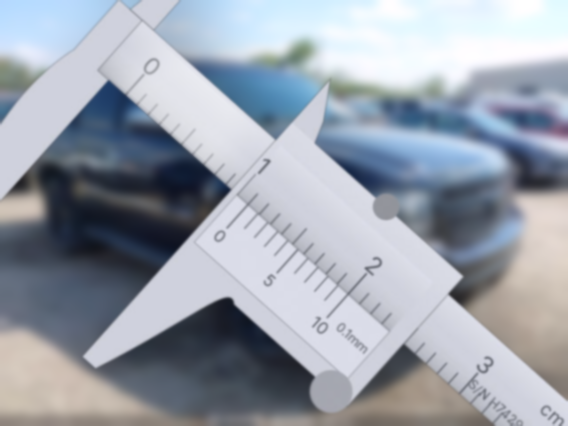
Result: 11.0 (mm)
